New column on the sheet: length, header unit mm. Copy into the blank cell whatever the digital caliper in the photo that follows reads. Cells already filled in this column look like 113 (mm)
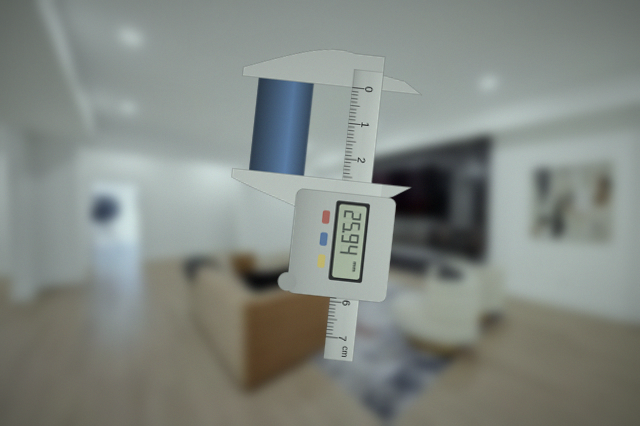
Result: 25.94 (mm)
